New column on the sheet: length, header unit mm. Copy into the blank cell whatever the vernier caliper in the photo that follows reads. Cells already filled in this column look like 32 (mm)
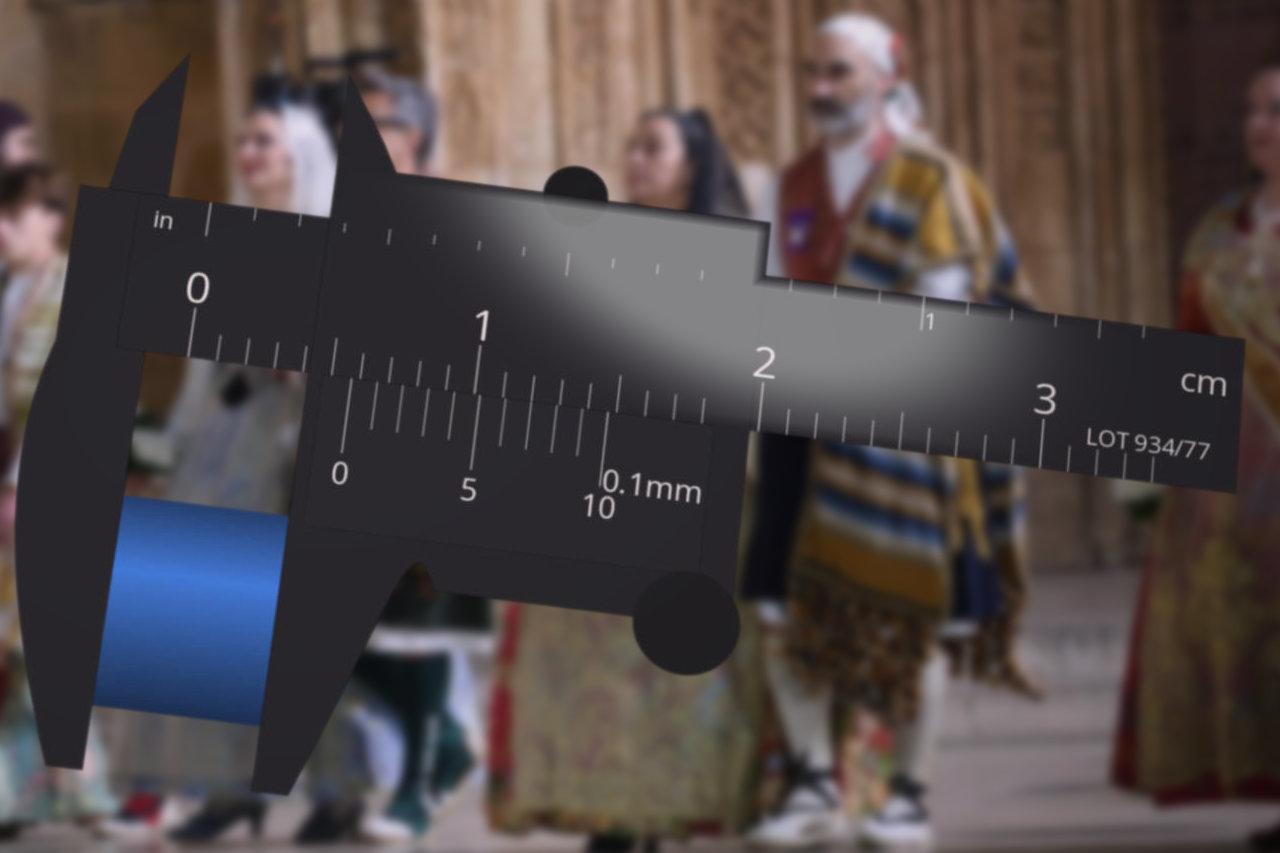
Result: 5.7 (mm)
